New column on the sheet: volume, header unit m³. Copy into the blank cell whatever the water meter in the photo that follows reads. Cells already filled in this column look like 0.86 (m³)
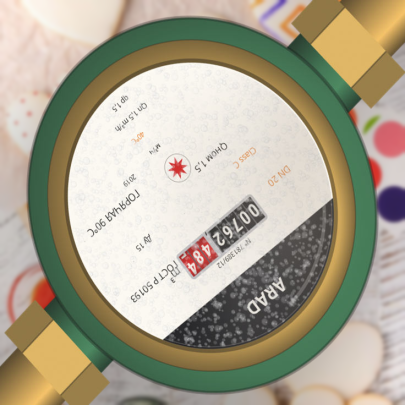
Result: 762.484 (m³)
